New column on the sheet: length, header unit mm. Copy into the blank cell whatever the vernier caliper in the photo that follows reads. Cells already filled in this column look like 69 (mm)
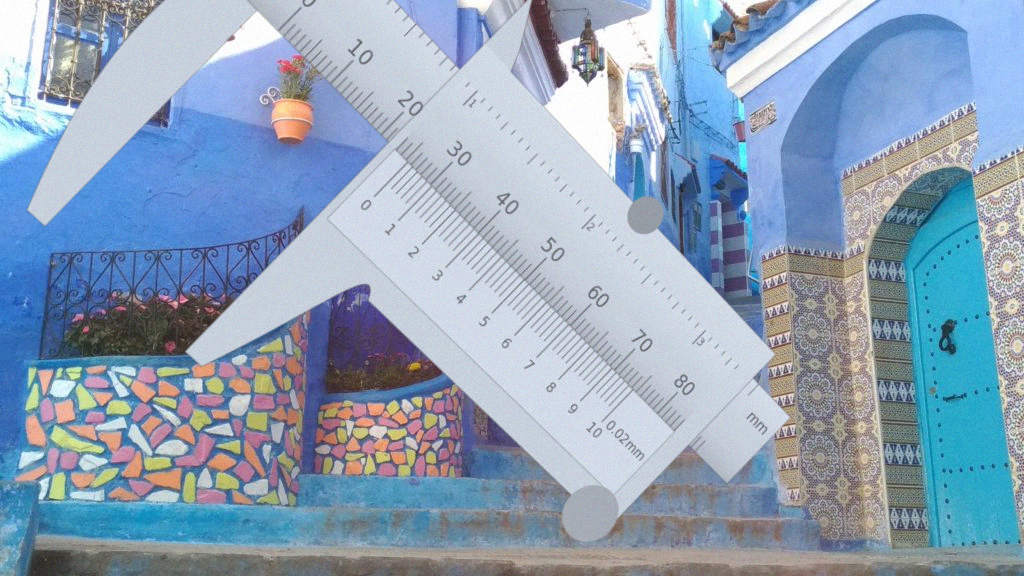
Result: 25.4 (mm)
